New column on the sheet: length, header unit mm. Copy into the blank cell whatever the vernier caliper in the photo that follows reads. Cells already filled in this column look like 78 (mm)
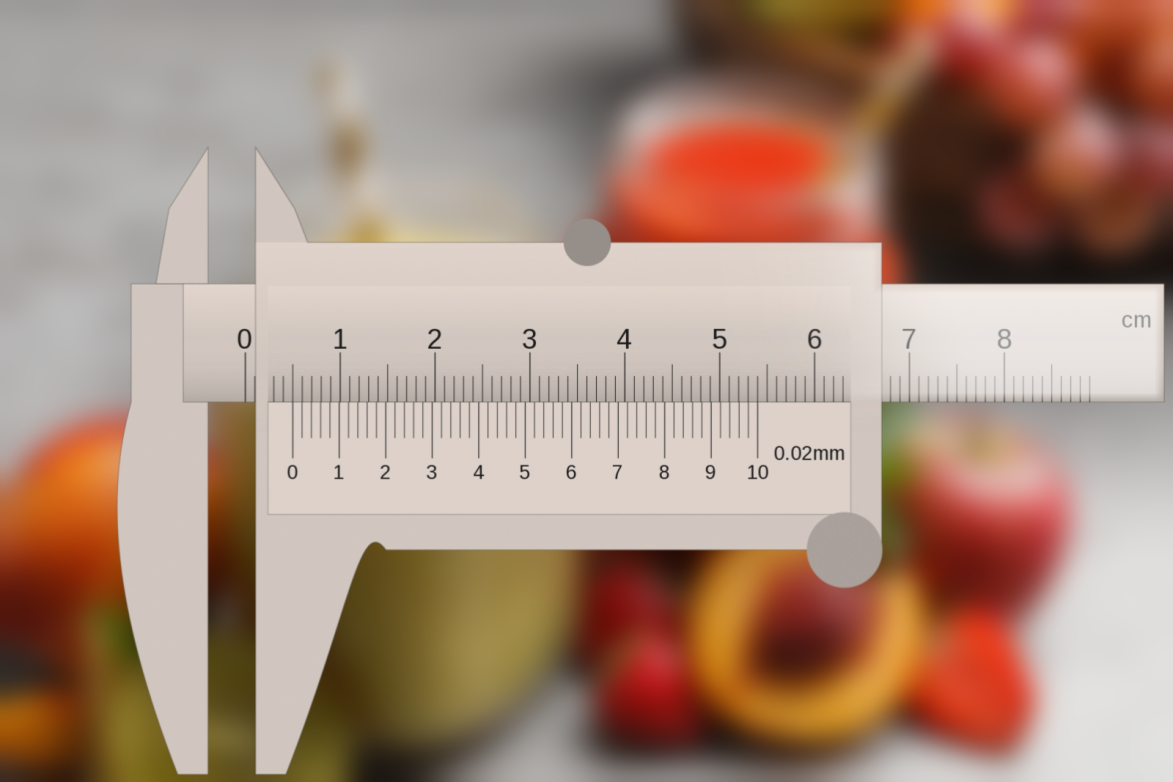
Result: 5.0 (mm)
